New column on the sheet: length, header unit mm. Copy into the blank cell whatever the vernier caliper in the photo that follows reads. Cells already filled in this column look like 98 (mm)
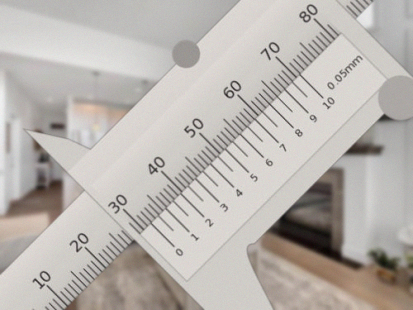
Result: 31.8 (mm)
